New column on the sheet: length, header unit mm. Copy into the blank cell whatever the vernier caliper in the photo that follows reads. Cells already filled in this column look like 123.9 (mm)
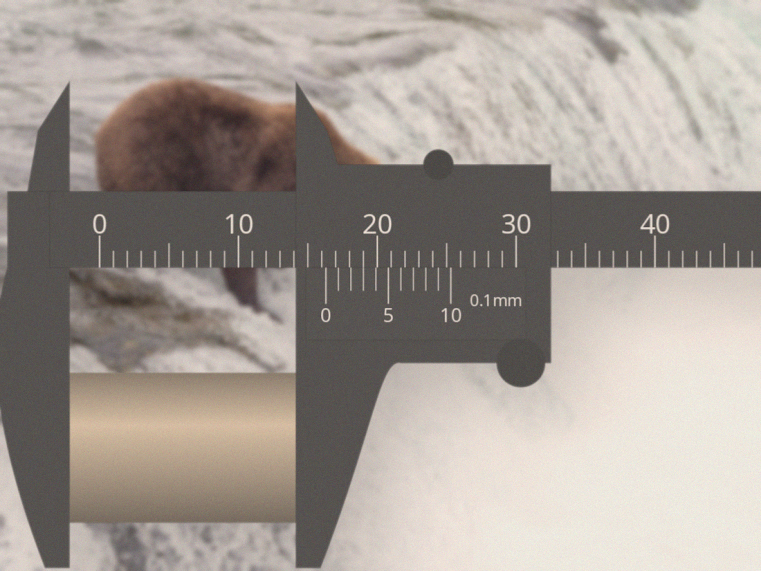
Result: 16.3 (mm)
